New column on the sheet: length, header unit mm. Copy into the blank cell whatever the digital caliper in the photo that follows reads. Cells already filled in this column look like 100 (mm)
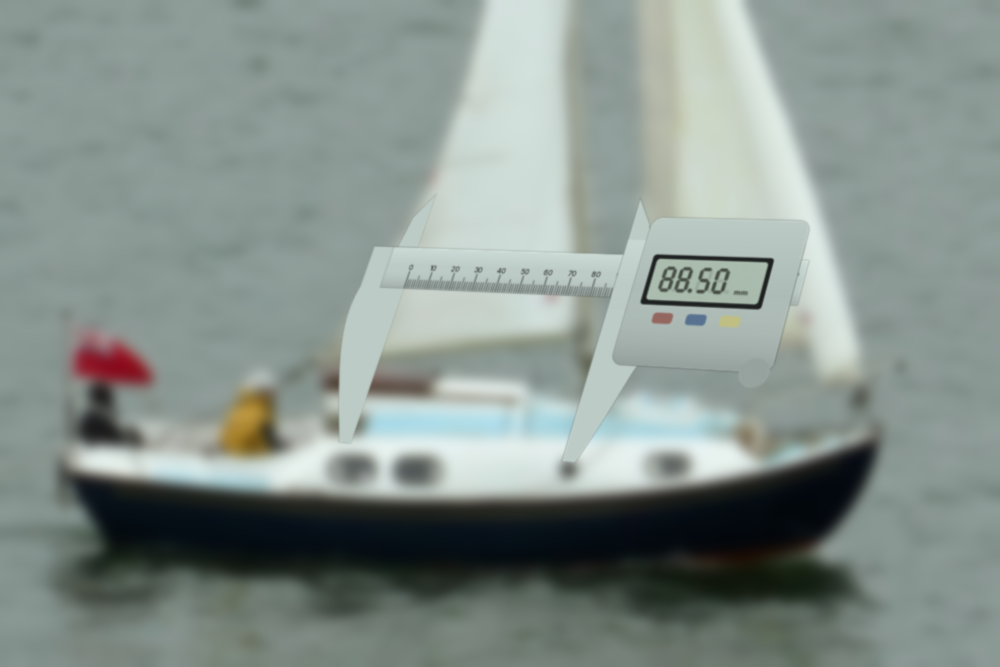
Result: 88.50 (mm)
